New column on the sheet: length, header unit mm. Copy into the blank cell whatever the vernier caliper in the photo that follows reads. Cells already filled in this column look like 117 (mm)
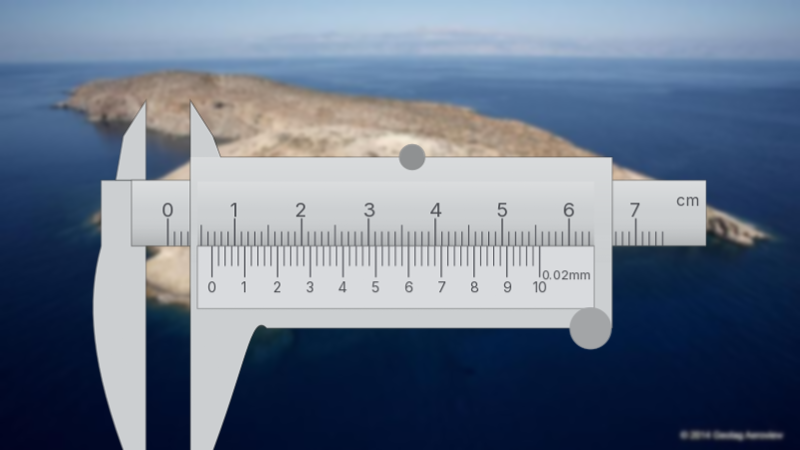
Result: 6.6 (mm)
